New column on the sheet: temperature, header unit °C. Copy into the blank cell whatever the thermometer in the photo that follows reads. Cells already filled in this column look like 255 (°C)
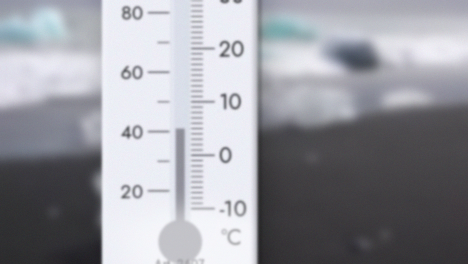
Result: 5 (°C)
